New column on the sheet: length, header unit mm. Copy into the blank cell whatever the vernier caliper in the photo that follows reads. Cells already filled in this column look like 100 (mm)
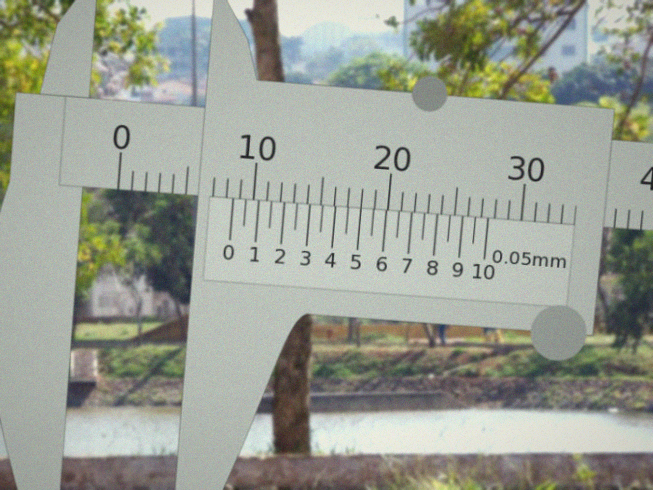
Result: 8.5 (mm)
